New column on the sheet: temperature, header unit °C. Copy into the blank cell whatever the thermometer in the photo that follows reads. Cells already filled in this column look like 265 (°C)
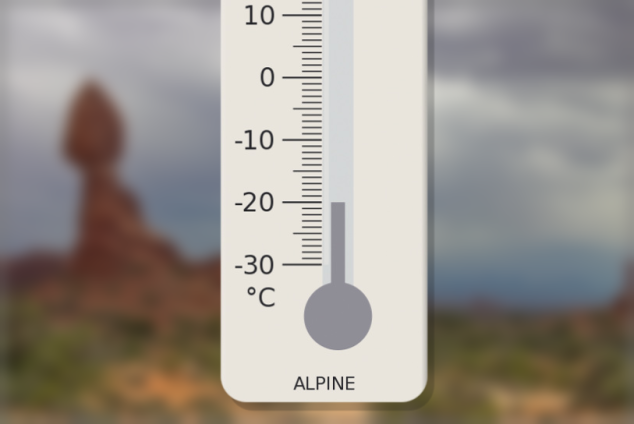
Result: -20 (°C)
